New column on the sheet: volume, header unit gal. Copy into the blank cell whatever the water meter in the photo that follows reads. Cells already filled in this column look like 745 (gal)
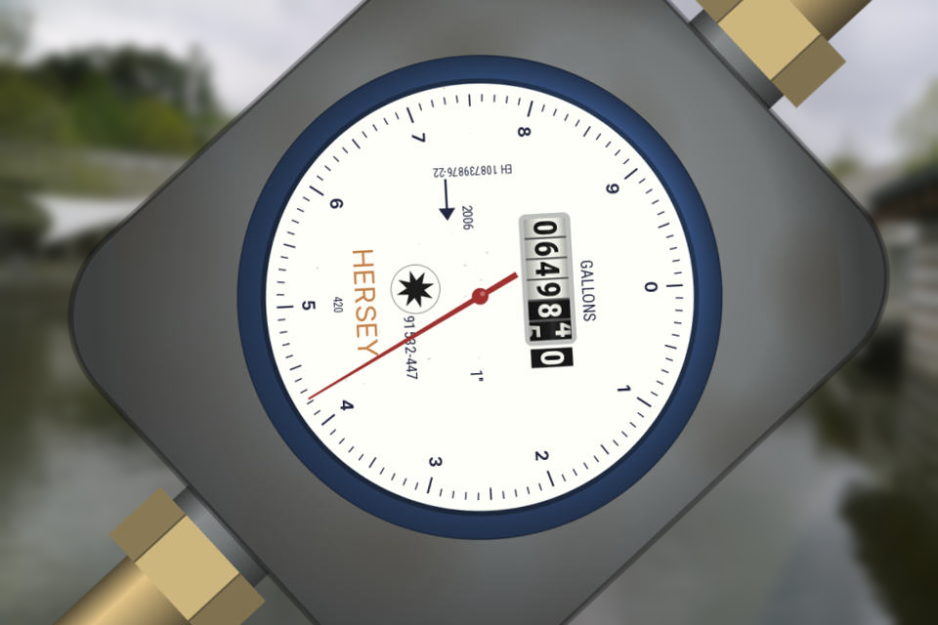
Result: 649844.2 (gal)
